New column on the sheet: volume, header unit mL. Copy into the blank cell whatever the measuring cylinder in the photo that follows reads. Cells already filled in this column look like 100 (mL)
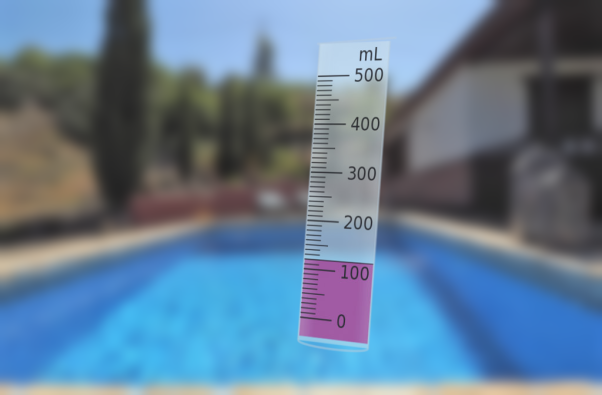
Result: 120 (mL)
